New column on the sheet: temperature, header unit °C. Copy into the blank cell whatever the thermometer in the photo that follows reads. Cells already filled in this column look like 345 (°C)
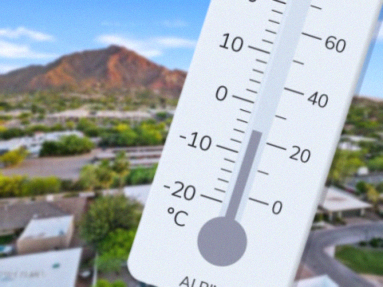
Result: -5 (°C)
